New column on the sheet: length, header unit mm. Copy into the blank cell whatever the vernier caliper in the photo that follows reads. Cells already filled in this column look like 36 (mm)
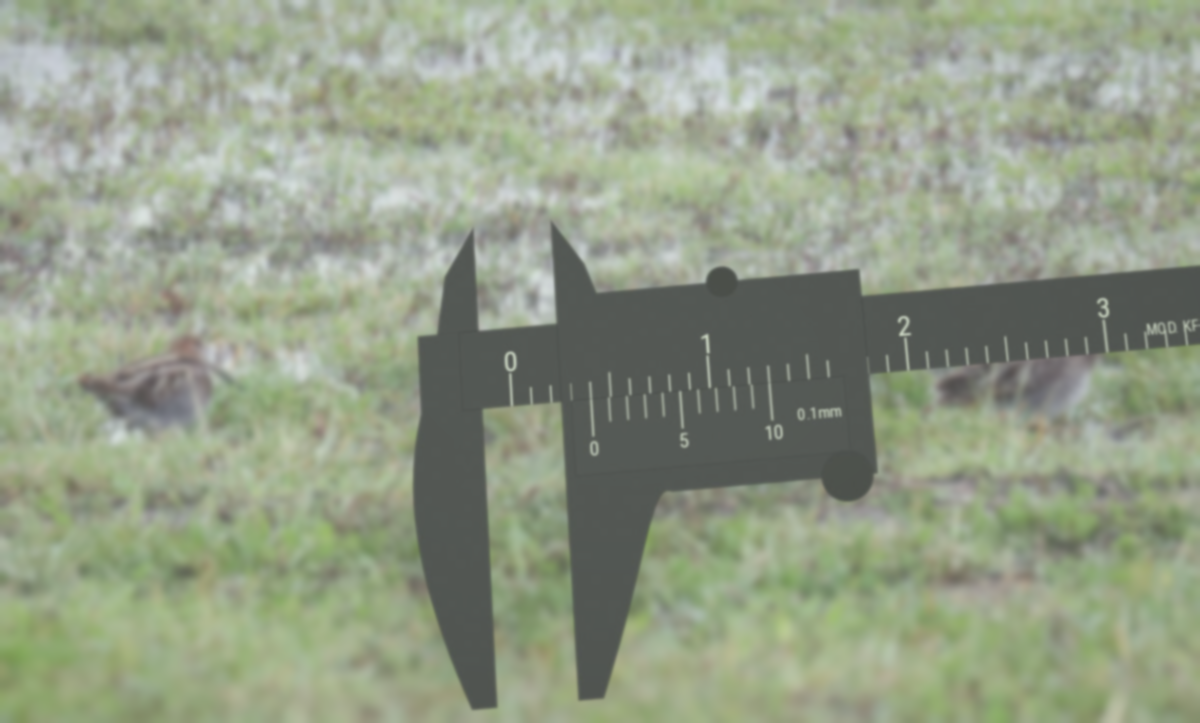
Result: 4.0 (mm)
